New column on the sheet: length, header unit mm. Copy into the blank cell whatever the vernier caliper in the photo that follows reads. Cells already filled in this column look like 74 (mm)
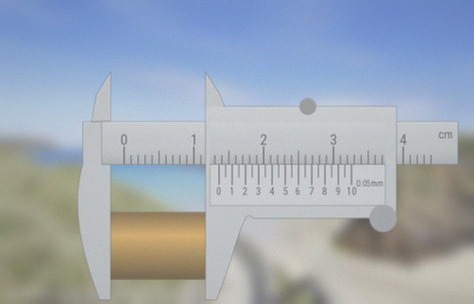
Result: 13.6 (mm)
